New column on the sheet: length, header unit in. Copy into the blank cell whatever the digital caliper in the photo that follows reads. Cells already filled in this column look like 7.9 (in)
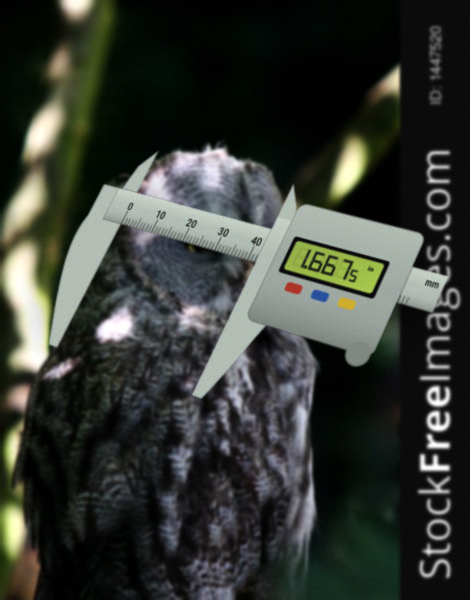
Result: 1.6675 (in)
